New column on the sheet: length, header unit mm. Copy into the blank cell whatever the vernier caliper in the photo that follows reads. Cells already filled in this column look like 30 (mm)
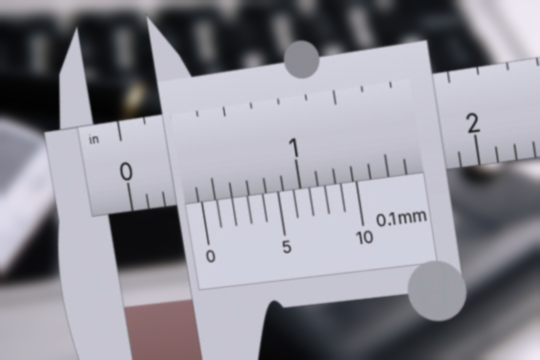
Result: 4.2 (mm)
